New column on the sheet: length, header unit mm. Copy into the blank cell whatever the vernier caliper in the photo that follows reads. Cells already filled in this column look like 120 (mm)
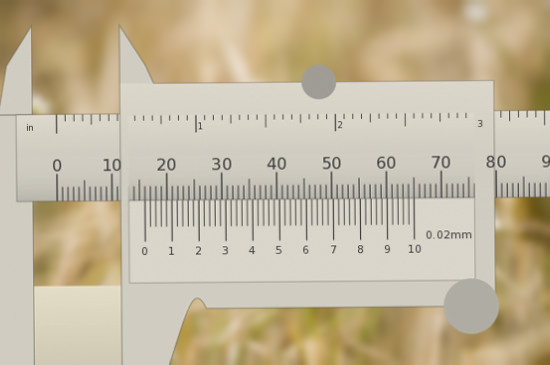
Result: 16.0 (mm)
